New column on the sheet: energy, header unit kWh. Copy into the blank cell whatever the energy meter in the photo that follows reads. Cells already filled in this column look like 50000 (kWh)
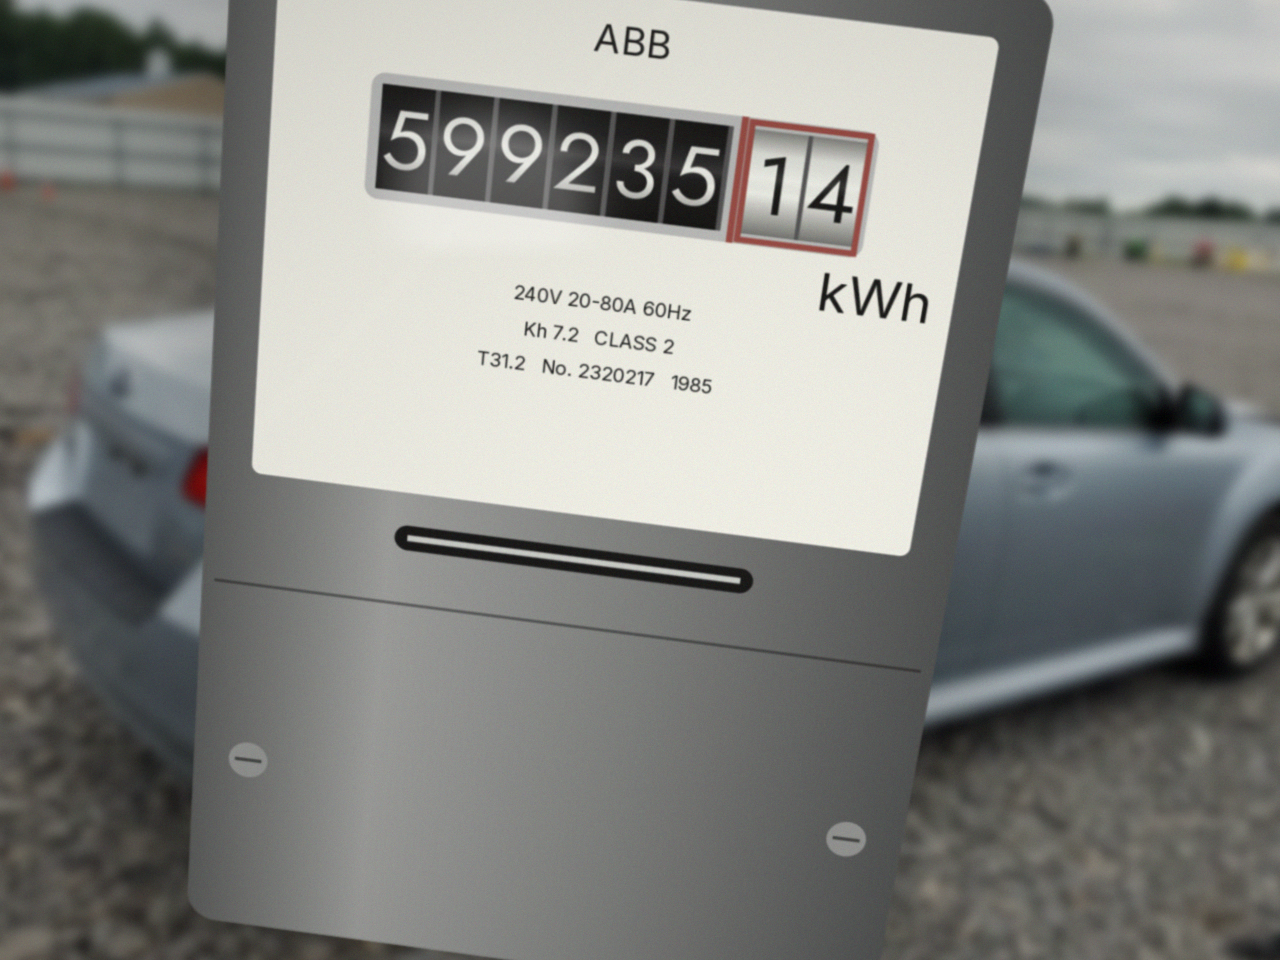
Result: 599235.14 (kWh)
